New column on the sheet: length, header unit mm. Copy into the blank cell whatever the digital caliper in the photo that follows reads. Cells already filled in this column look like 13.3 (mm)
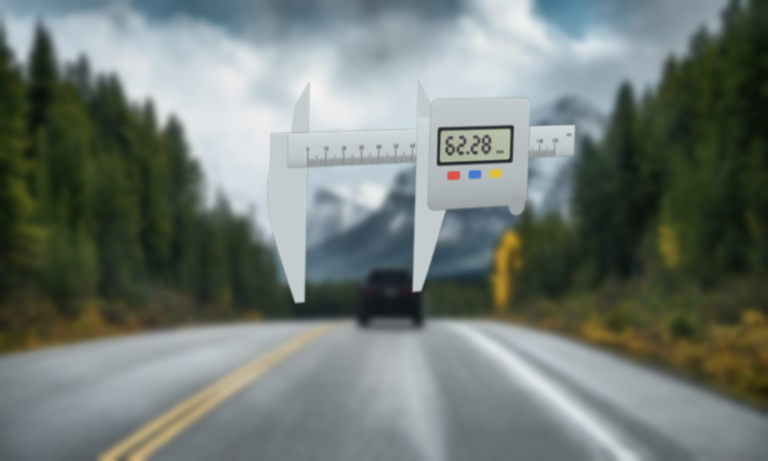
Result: 62.28 (mm)
